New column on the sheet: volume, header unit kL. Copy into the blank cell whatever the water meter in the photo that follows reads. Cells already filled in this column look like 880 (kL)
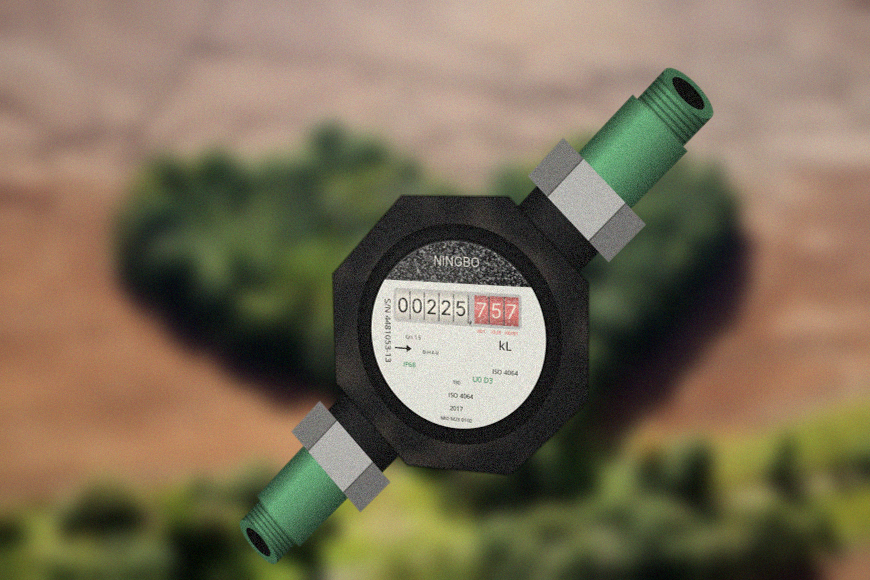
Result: 225.757 (kL)
